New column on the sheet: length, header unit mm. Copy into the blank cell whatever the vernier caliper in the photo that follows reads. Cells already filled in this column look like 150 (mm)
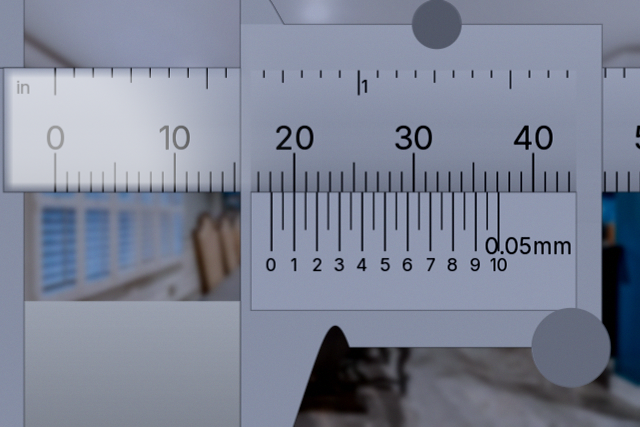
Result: 18.1 (mm)
